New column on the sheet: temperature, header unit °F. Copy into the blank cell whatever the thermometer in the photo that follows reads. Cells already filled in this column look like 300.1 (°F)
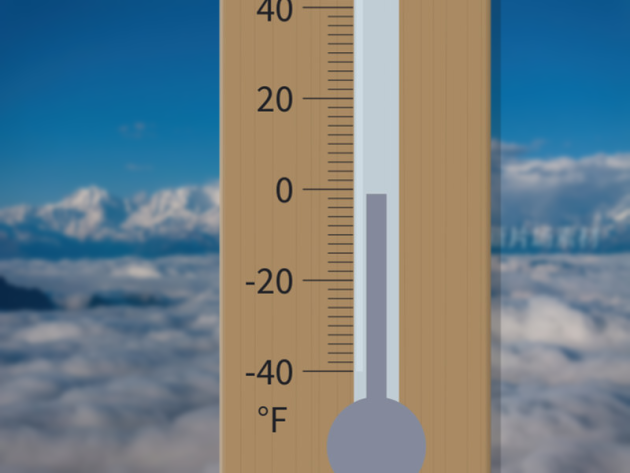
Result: -1 (°F)
